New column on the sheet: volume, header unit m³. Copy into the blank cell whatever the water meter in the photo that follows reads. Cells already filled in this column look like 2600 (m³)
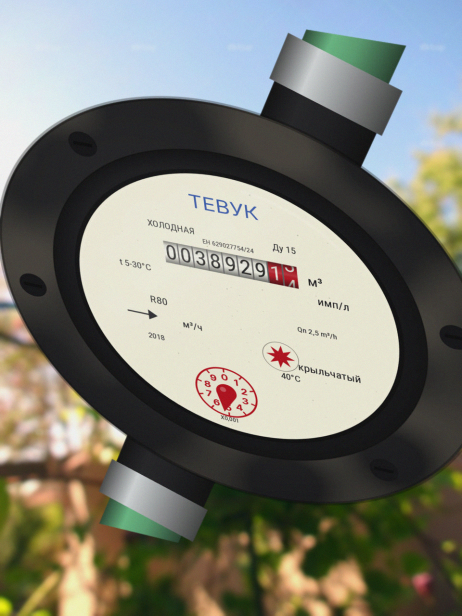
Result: 38929.135 (m³)
